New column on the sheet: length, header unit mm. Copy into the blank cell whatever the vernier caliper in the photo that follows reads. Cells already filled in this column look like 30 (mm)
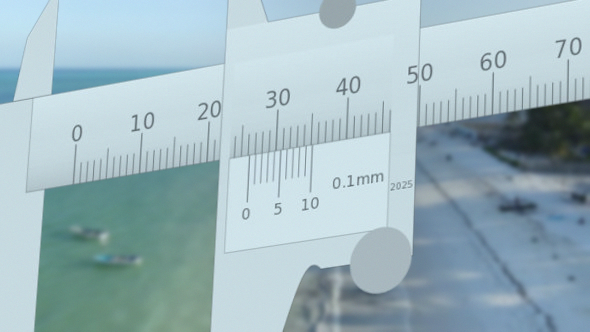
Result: 26.2 (mm)
